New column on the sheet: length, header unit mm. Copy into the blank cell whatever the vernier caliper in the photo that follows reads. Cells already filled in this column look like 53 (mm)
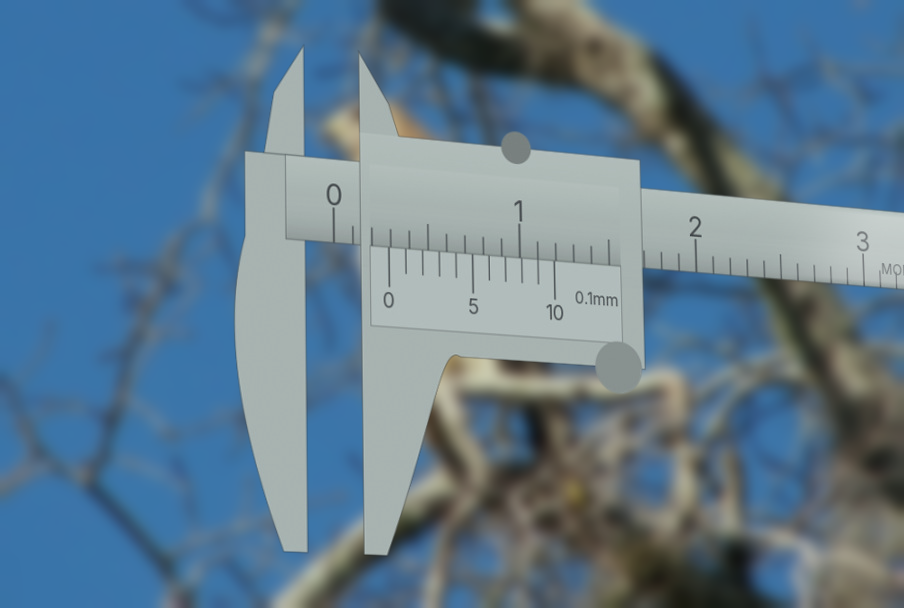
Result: 2.9 (mm)
